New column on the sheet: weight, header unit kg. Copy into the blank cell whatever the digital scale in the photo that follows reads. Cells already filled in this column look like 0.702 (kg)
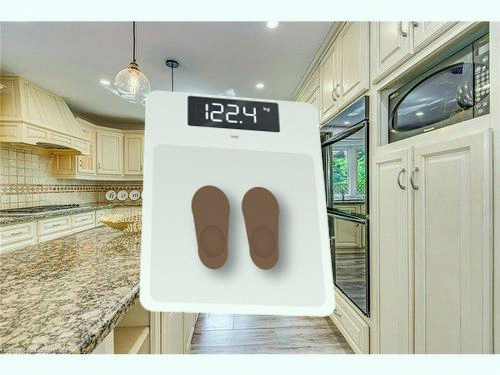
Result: 122.4 (kg)
